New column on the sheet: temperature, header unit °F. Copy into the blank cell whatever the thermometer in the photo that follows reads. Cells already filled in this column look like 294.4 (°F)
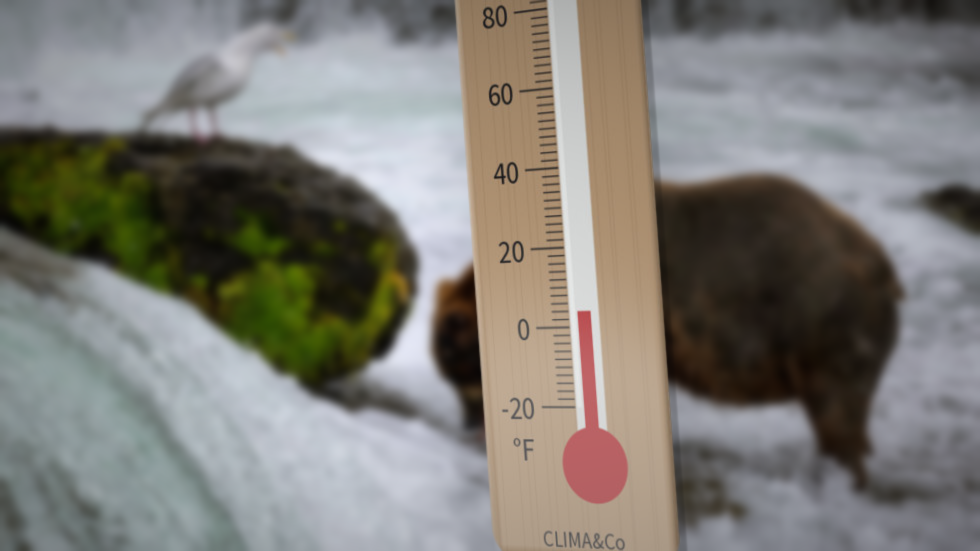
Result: 4 (°F)
